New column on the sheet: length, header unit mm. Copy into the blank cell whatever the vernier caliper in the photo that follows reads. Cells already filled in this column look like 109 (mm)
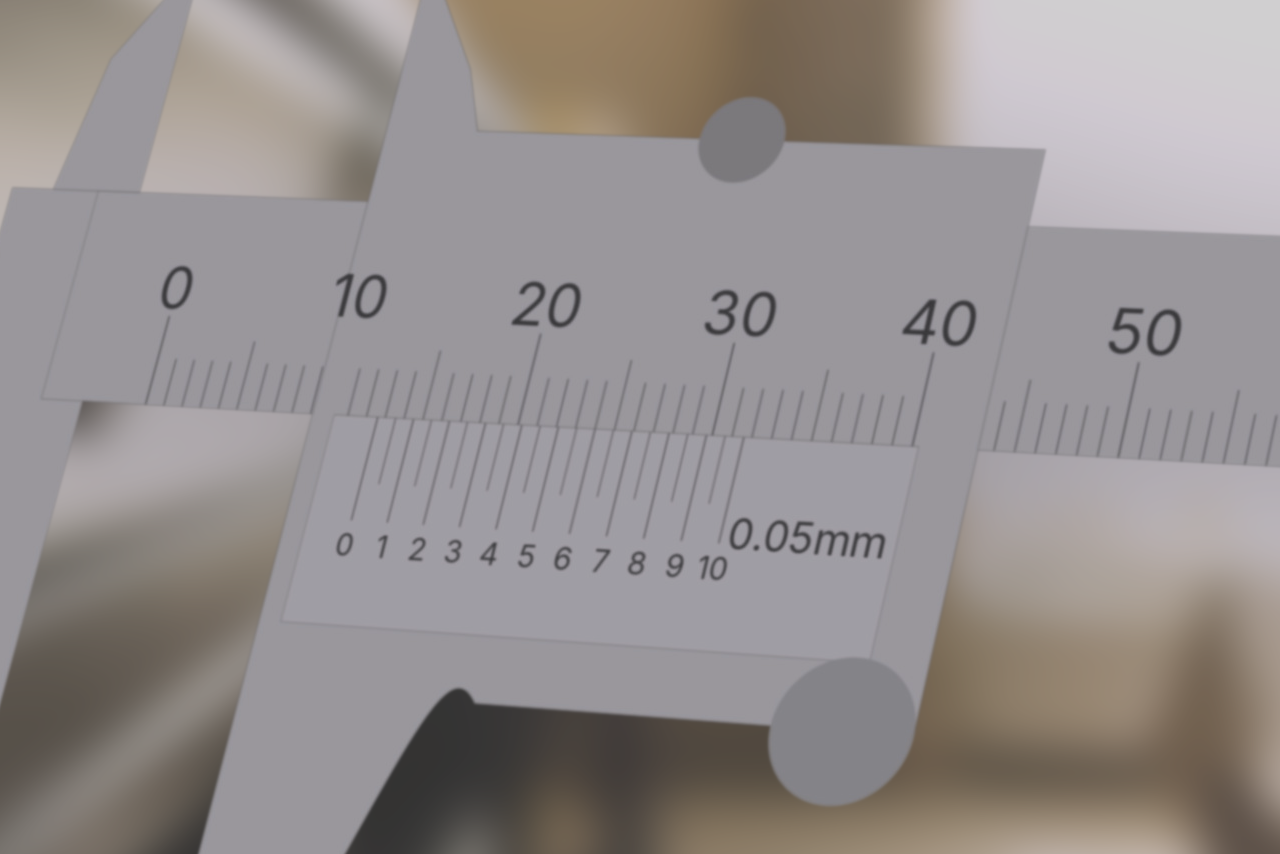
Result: 12.6 (mm)
